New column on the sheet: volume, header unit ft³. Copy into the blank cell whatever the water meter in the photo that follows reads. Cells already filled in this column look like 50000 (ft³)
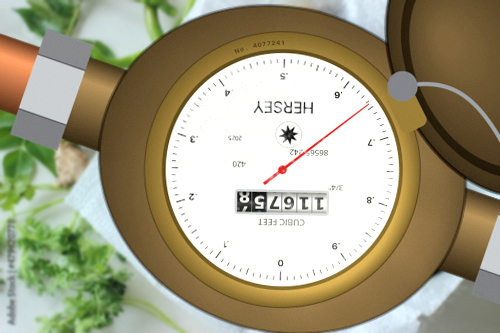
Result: 116757.64 (ft³)
